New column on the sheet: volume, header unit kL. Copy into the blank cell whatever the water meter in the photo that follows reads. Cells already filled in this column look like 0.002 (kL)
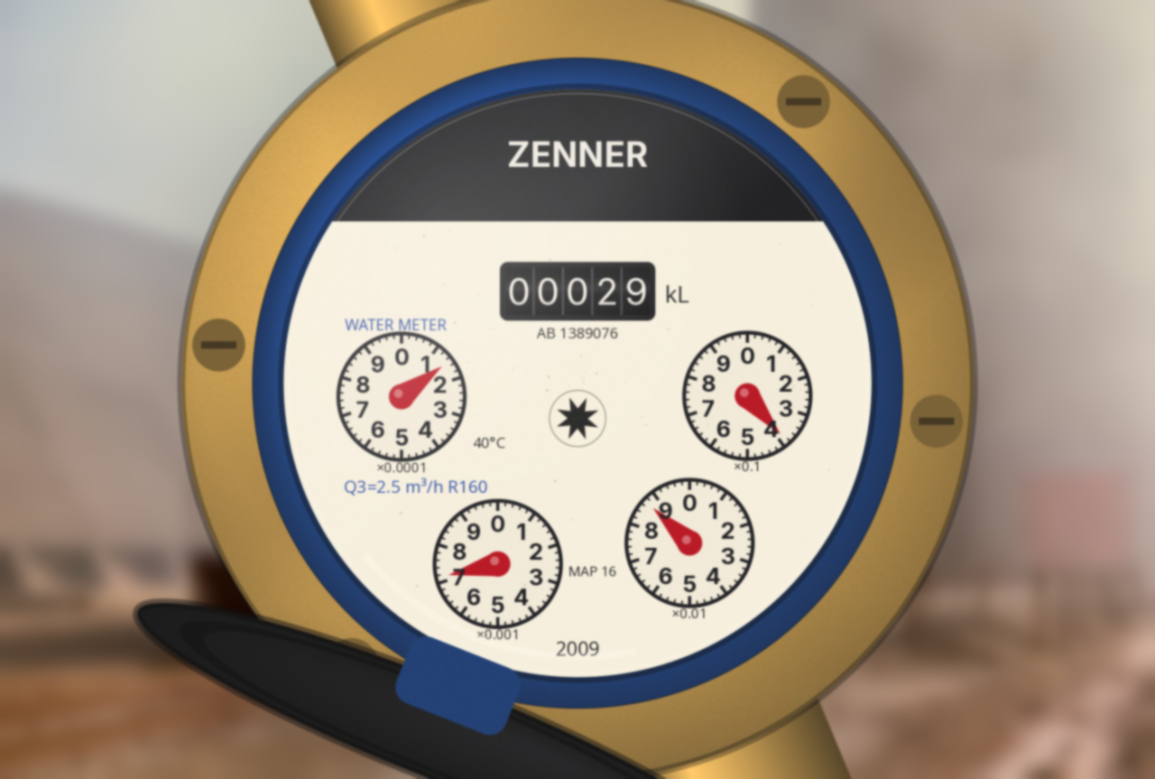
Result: 29.3871 (kL)
